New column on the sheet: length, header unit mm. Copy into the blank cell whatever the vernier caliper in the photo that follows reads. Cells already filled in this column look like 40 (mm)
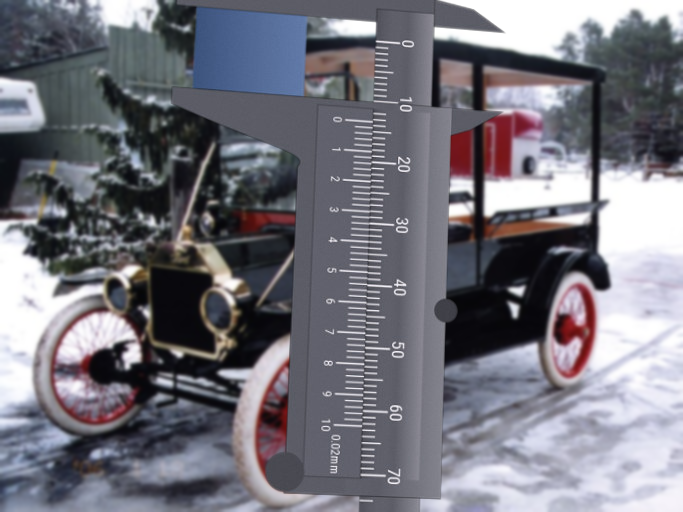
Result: 13.4 (mm)
